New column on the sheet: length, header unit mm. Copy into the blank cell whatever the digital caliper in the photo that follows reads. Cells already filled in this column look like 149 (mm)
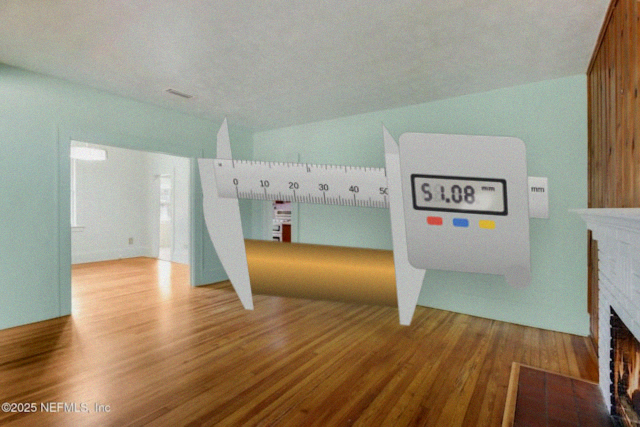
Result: 51.08 (mm)
